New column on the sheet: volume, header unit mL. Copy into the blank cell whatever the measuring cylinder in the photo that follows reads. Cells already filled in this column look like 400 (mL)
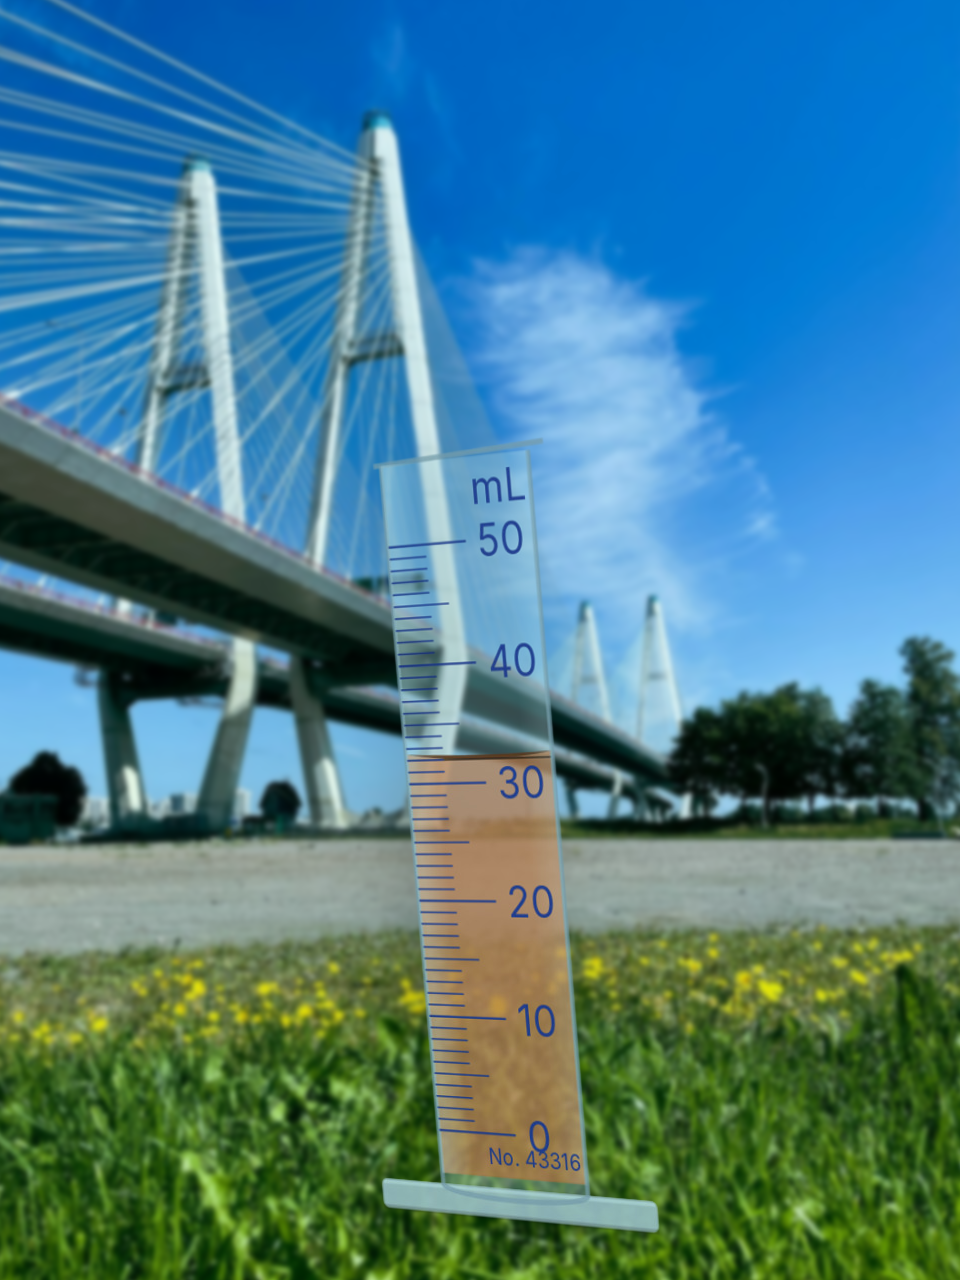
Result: 32 (mL)
